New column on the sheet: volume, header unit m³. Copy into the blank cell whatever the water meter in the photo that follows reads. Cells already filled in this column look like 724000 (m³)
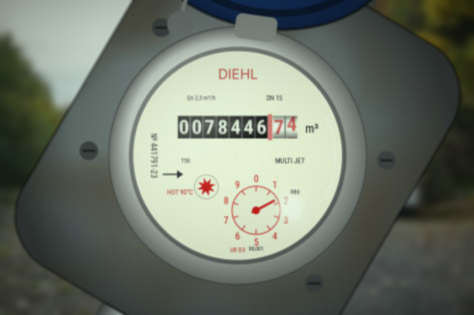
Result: 78446.741 (m³)
